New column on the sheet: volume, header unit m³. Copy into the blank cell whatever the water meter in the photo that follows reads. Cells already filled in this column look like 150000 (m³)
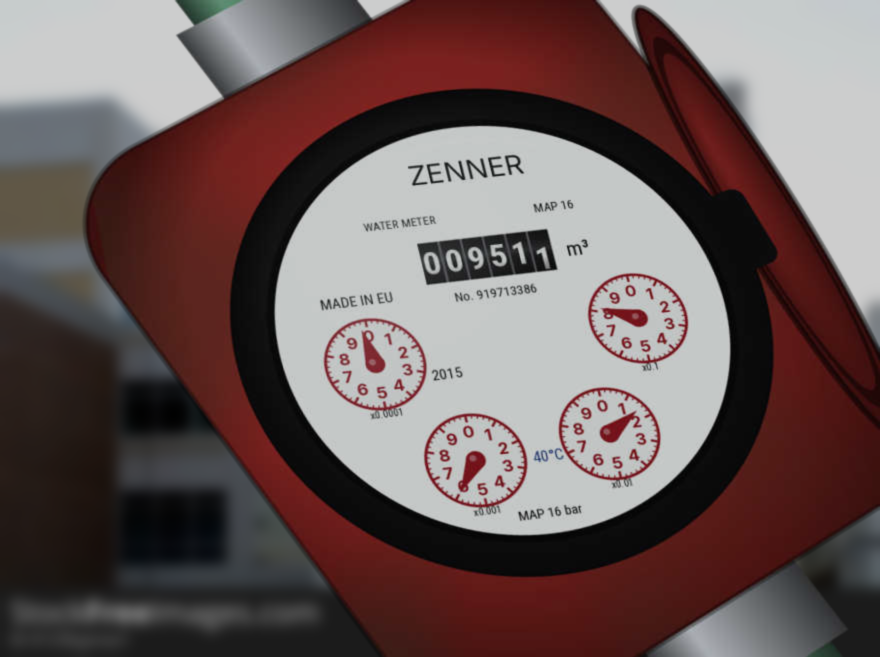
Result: 9510.8159 (m³)
